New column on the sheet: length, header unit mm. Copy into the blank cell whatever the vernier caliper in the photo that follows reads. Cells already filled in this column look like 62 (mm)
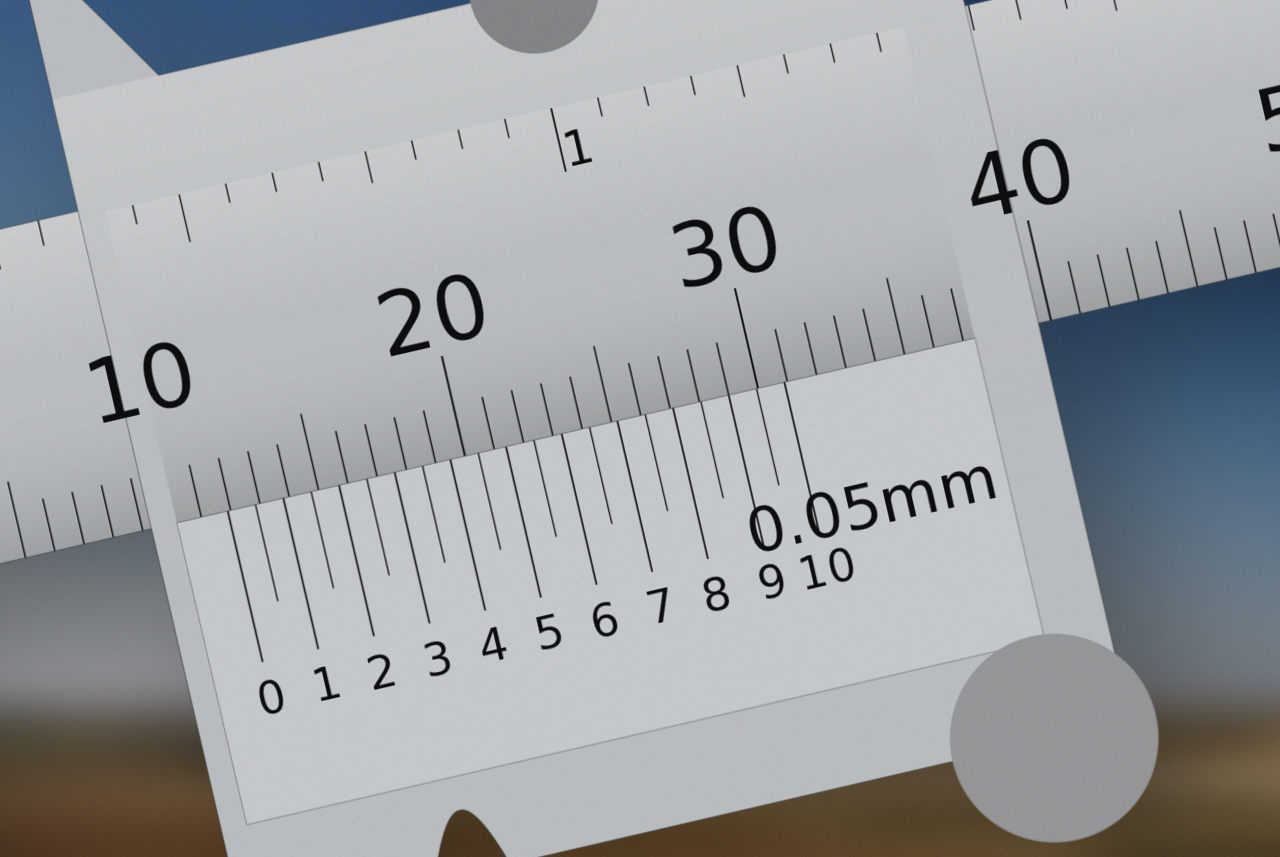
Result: 11.90 (mm)
